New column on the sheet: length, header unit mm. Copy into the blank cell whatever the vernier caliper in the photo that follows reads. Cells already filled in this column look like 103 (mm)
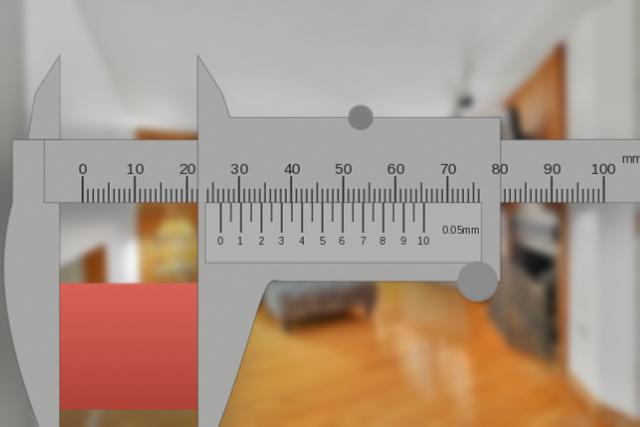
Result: 26.5 (mm)
